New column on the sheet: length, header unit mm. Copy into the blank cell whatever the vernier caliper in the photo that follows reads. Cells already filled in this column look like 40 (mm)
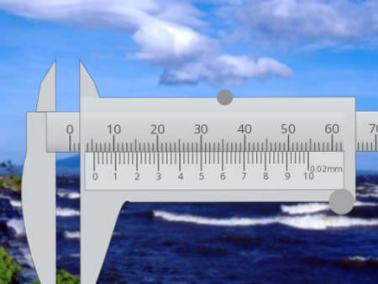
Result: 5.5 (mm)
